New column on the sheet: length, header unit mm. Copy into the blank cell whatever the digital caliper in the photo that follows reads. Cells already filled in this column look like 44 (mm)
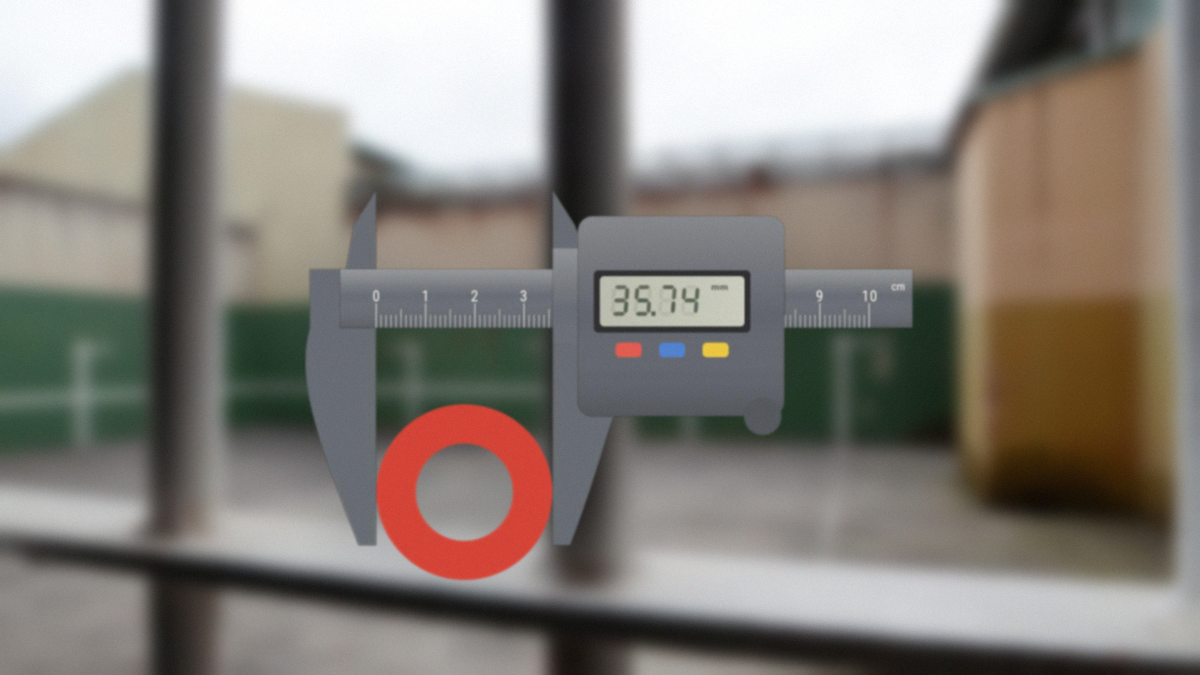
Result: 35.74 (mm)
